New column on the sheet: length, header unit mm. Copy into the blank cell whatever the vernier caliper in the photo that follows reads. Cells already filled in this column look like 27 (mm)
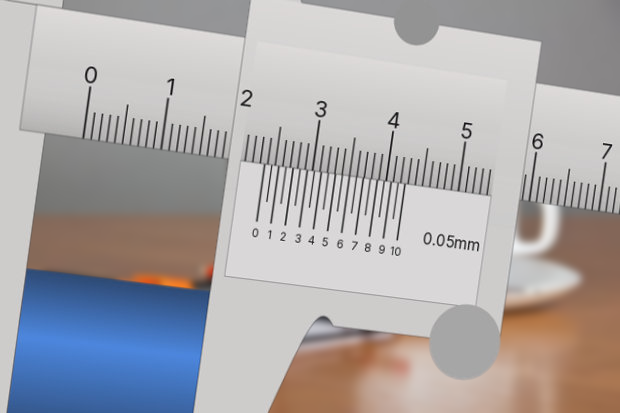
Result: 23.6 (mm)
